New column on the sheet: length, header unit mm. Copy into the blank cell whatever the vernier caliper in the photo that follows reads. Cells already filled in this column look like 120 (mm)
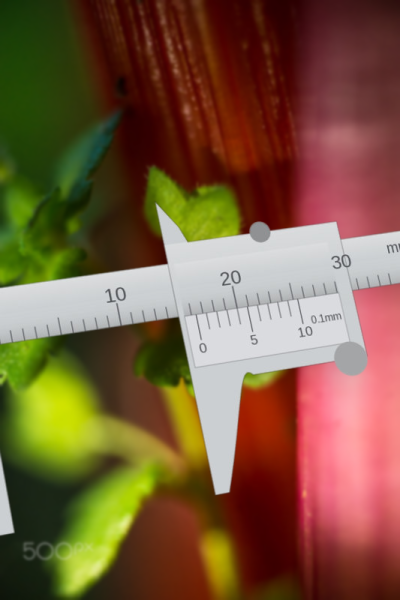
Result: 16.4 (mm)
